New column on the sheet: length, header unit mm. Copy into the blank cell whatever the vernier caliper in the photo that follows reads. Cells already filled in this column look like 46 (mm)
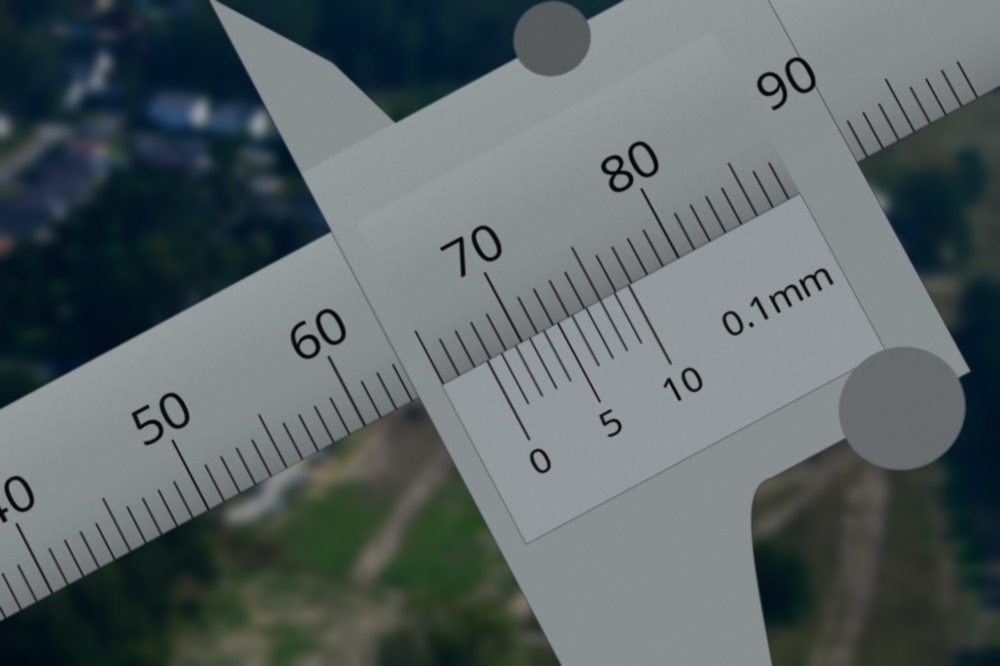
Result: 67.8 (mm)
